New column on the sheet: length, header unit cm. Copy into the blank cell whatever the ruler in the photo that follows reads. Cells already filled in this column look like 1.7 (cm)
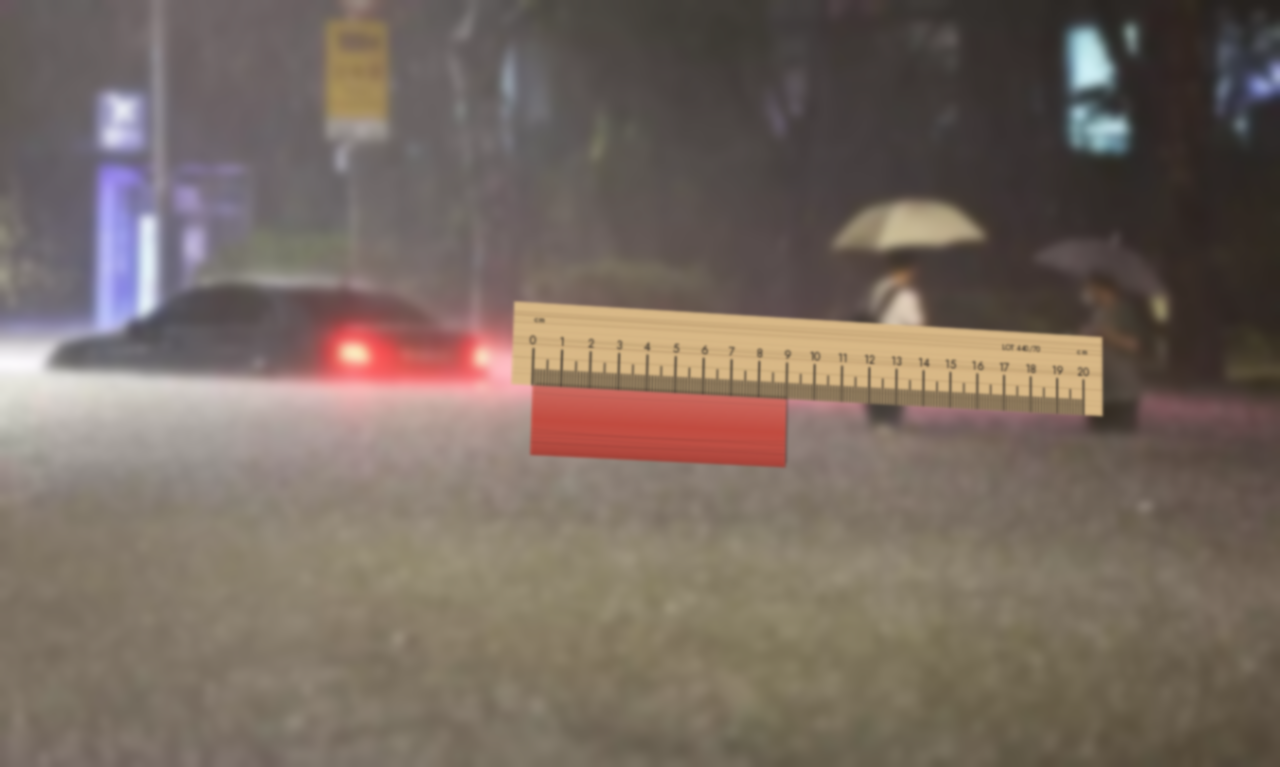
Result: 9 (cm)
